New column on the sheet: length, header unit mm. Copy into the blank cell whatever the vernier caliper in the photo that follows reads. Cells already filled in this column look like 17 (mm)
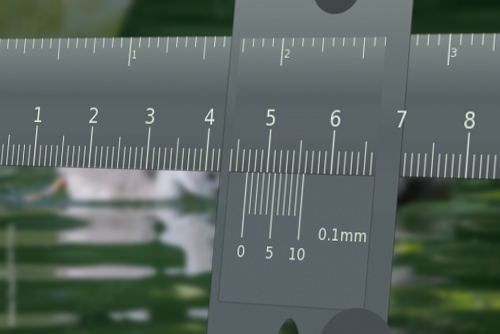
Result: 46.8 (mm)
